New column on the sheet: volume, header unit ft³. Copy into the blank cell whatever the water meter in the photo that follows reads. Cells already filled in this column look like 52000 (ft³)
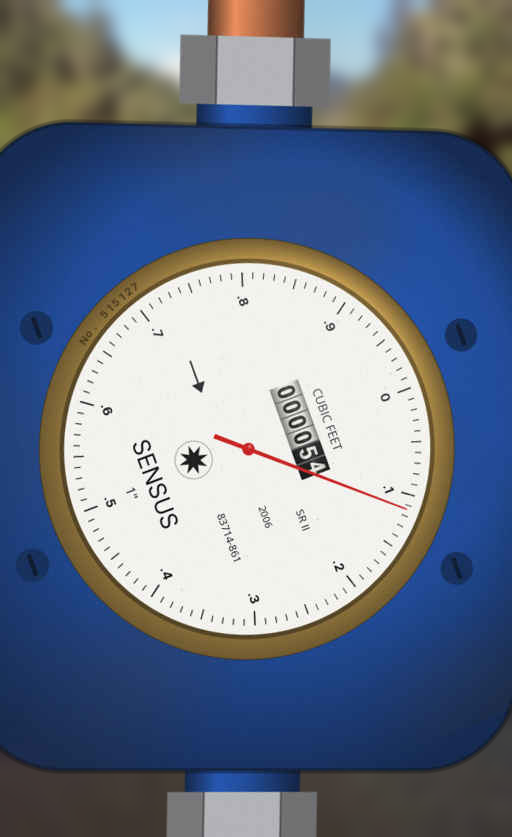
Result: 54.11 (ft³)
